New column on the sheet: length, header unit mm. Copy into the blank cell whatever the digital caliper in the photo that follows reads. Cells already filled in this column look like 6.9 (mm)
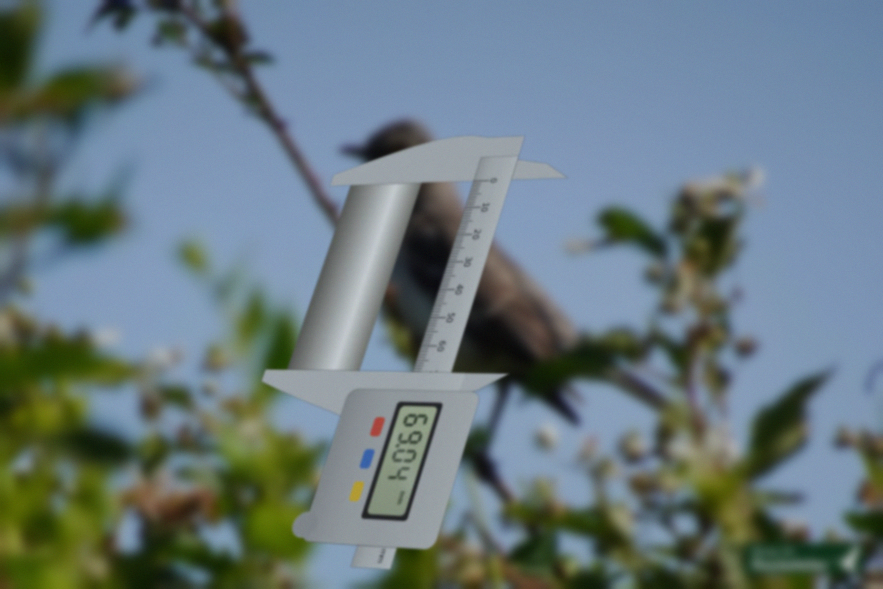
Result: 69.04 (mm)
